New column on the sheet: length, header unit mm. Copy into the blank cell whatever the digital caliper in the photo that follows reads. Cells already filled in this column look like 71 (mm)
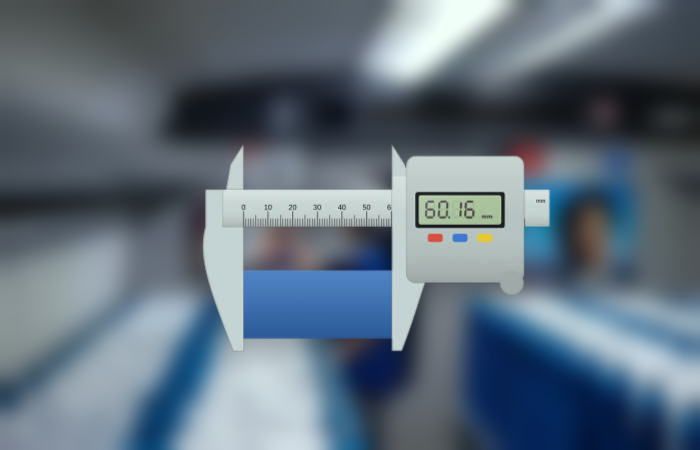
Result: 60.16 (mm)
